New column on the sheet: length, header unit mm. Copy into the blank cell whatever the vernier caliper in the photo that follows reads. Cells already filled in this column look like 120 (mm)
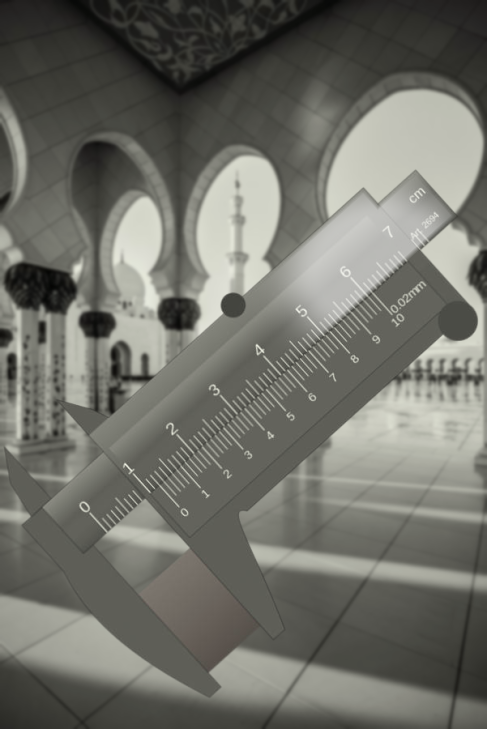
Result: 12.0 (mm)
